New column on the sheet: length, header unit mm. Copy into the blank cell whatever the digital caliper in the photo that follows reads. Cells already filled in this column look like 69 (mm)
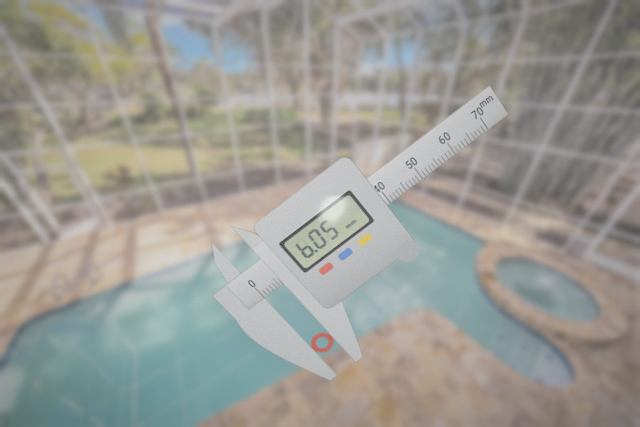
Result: 6.05 (mm)
